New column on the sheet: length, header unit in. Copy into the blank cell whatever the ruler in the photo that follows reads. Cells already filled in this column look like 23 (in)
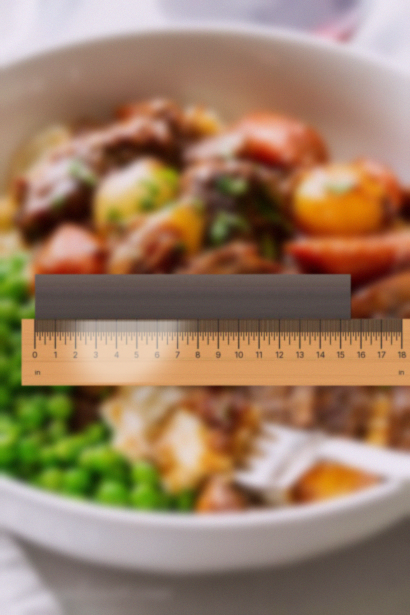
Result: 15.5 (in)
